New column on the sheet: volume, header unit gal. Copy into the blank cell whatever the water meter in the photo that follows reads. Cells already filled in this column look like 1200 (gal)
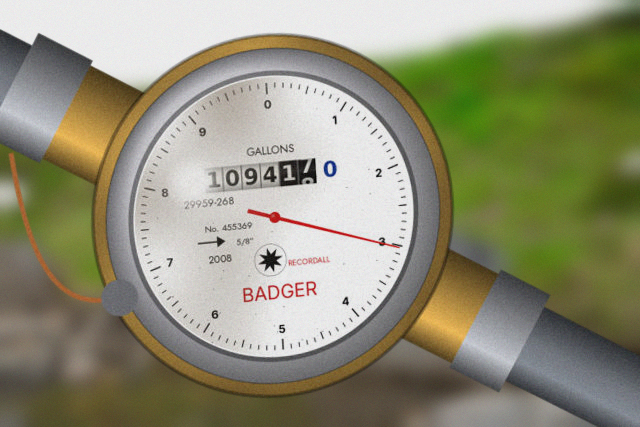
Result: 1094173.0 (gal)
